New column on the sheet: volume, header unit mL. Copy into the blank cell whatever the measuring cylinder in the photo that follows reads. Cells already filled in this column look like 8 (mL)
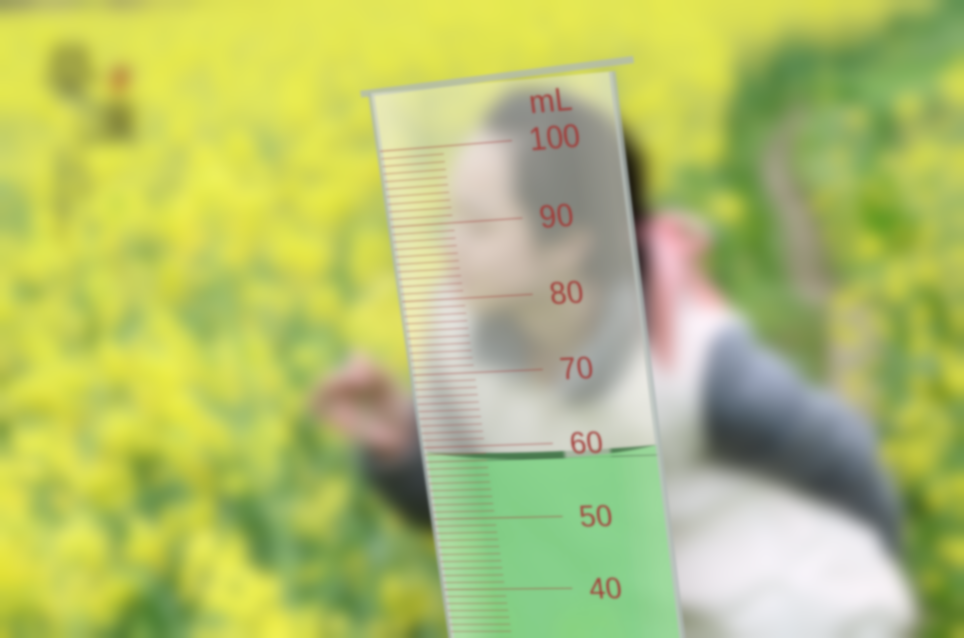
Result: 58 (mL)
